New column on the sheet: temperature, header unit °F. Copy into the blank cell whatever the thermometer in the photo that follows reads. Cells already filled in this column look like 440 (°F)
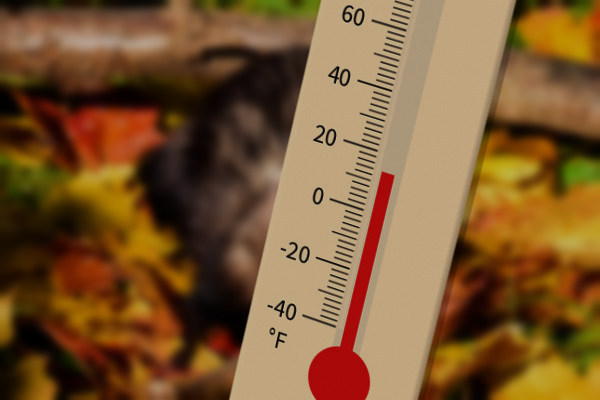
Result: 14 (°F)
